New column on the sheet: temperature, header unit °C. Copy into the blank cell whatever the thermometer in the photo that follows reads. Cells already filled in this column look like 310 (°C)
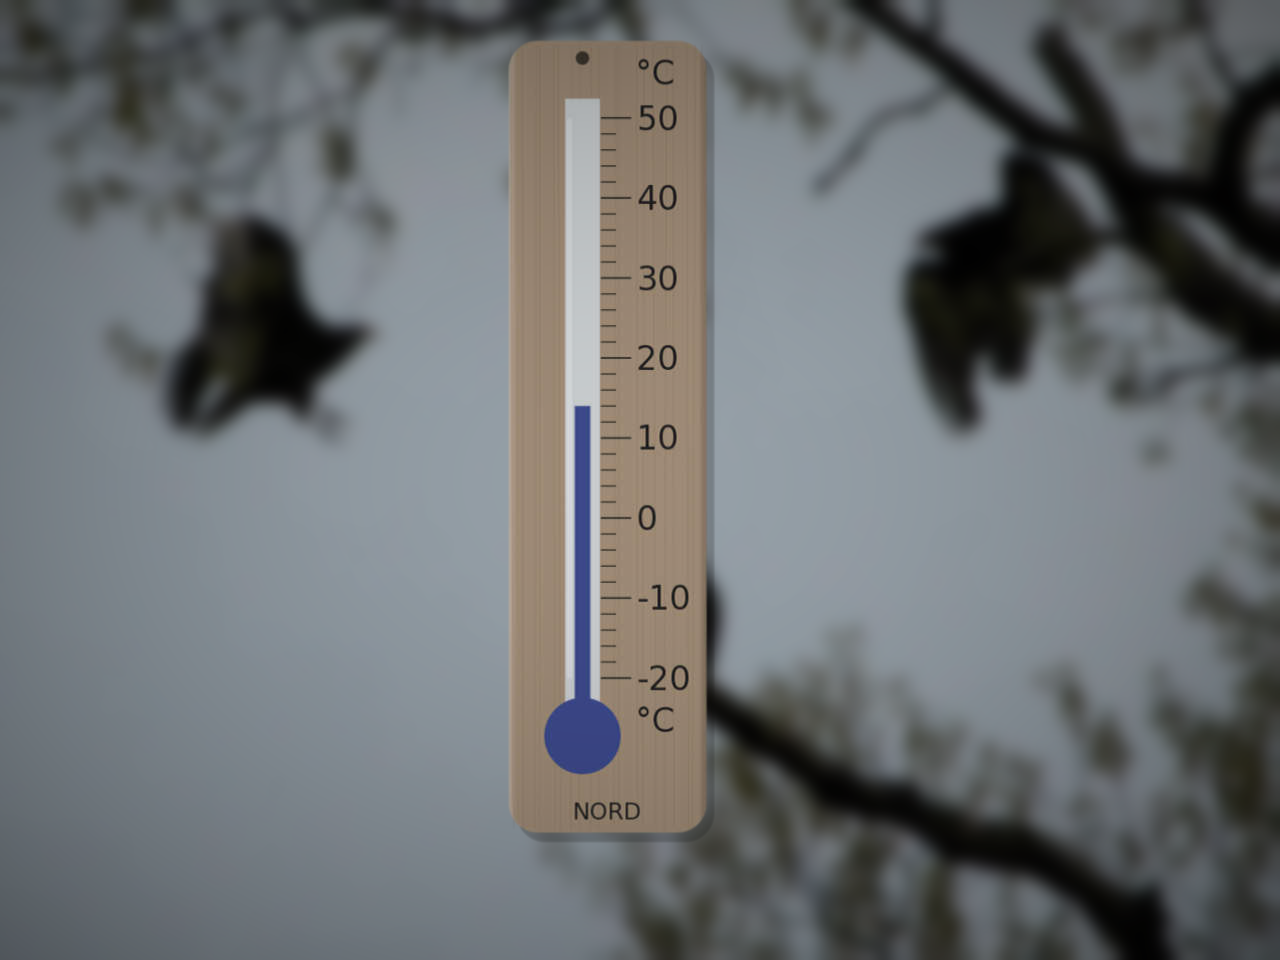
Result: 14 (°C)
